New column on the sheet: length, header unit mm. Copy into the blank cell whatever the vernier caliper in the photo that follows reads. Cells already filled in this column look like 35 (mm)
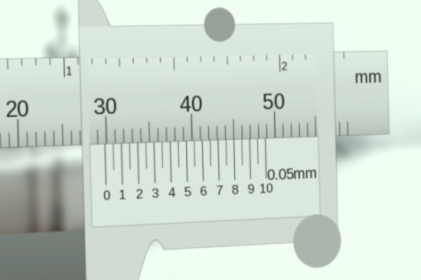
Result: 29.8 (mm)
